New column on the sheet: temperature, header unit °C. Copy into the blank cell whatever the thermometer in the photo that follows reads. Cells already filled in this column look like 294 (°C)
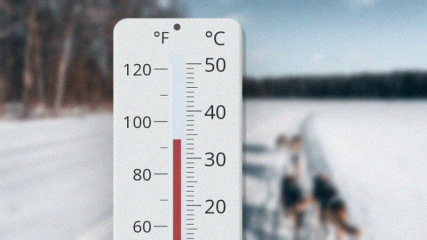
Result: 34 (°C)
